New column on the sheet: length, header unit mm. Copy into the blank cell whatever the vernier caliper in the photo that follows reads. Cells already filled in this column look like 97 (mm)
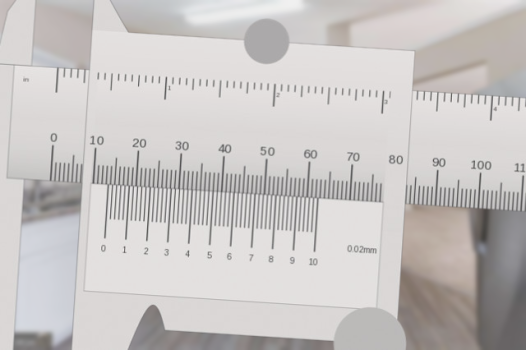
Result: 13.5 (mm)
